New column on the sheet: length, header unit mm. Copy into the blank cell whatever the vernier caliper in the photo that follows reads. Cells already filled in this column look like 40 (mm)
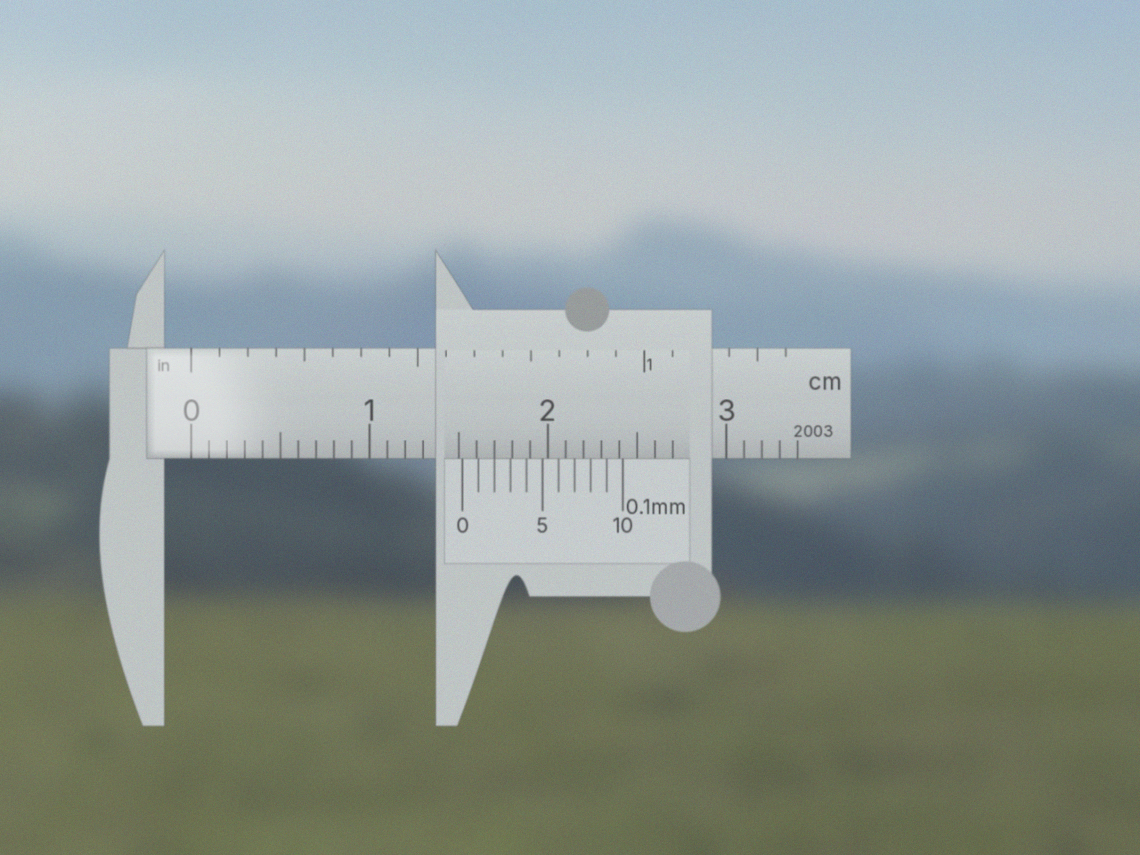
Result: 15.2 (mm)
